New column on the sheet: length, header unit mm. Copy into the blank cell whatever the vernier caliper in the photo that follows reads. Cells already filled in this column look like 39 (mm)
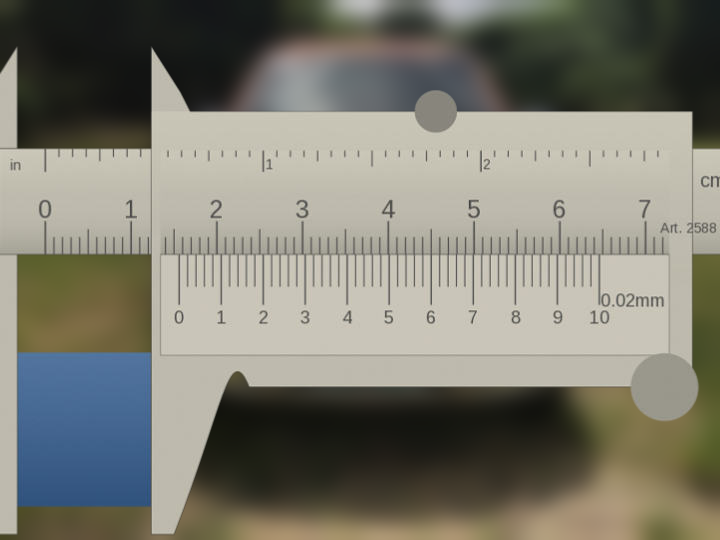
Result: 15.6 (mm)
